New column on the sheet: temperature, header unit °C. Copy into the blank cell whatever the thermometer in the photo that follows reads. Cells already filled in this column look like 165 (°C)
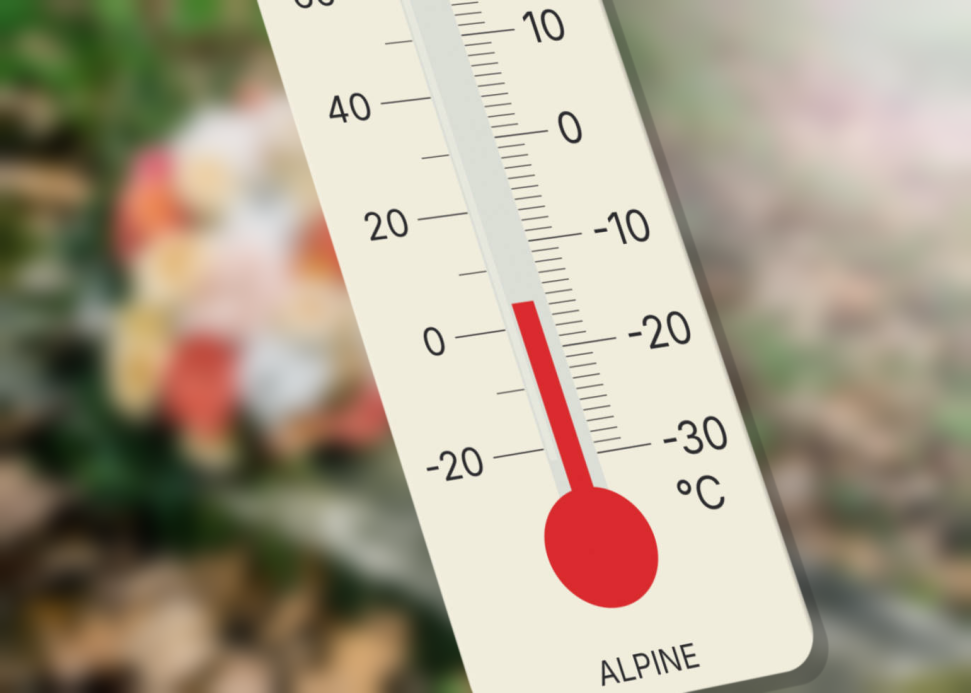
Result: -15.5 (°C)
